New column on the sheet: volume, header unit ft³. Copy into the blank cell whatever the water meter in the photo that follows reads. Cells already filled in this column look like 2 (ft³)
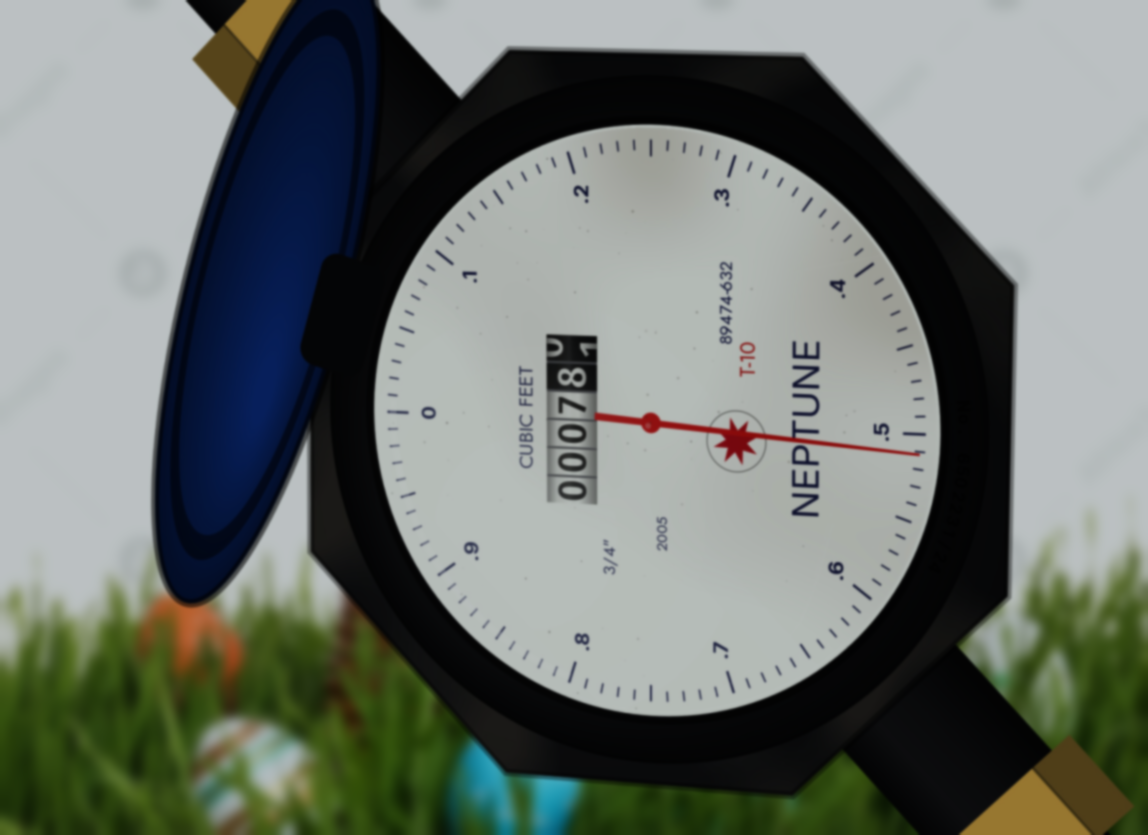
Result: 780.51 (ft³)
